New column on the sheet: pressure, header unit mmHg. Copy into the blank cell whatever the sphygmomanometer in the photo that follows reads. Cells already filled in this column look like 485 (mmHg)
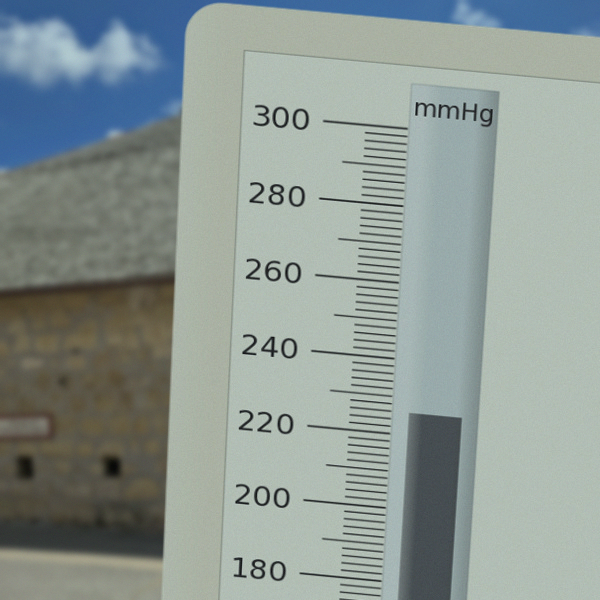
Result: 226 (mmHg)
